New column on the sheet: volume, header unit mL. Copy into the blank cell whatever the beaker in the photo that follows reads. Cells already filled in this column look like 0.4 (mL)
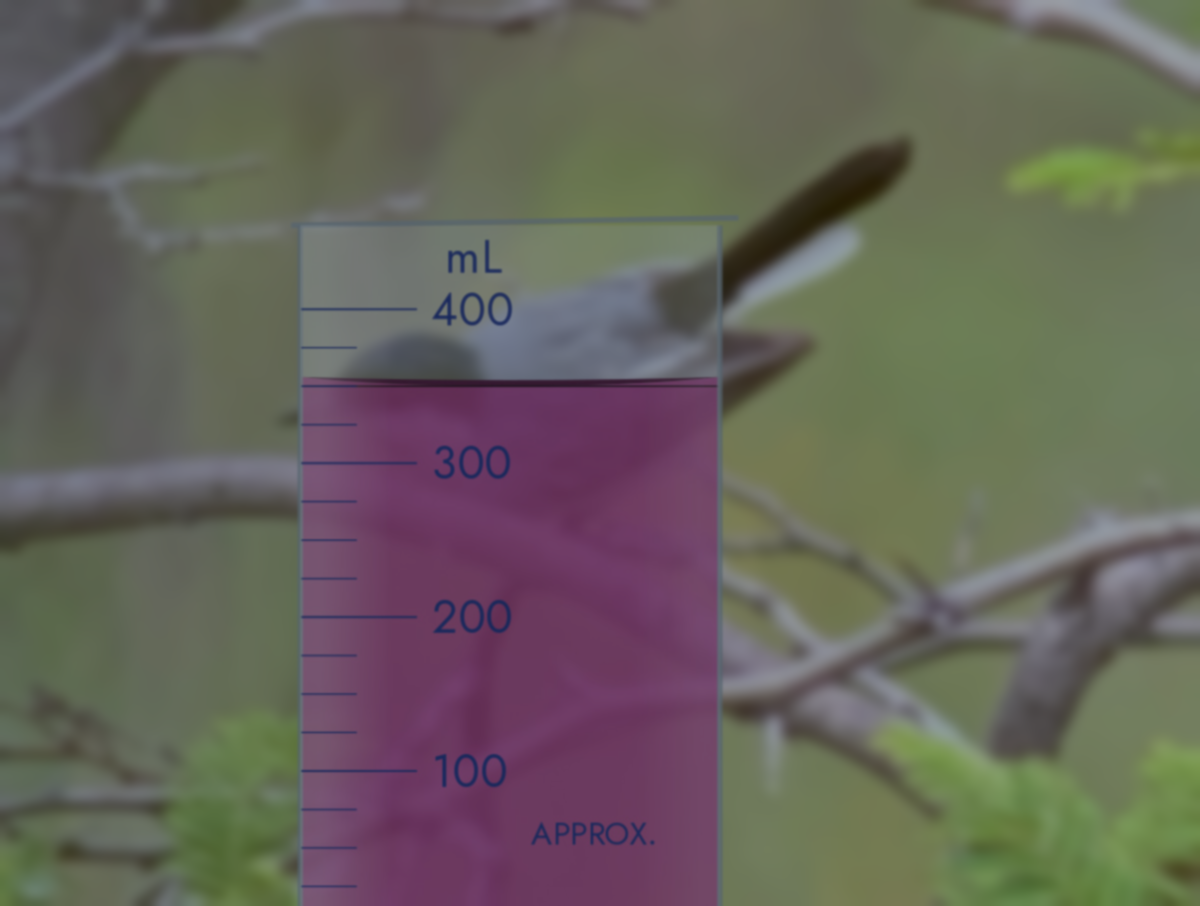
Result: 350 (mL)
